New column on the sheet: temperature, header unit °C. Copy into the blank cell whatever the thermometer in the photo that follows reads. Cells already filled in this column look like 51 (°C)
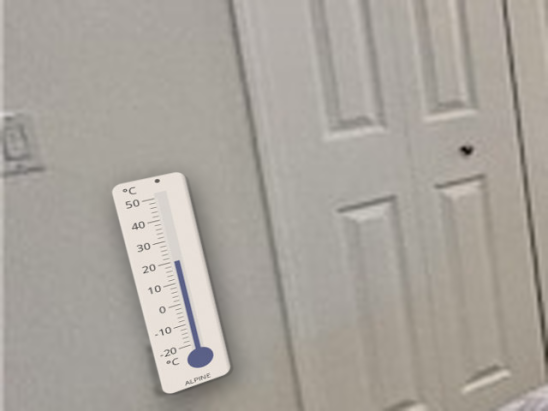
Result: 20 (°C)
